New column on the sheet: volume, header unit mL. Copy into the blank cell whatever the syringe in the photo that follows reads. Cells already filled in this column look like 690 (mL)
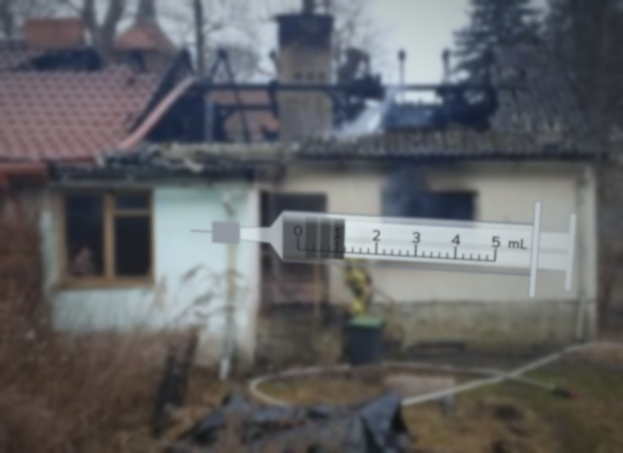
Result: 0.2 (mL)
